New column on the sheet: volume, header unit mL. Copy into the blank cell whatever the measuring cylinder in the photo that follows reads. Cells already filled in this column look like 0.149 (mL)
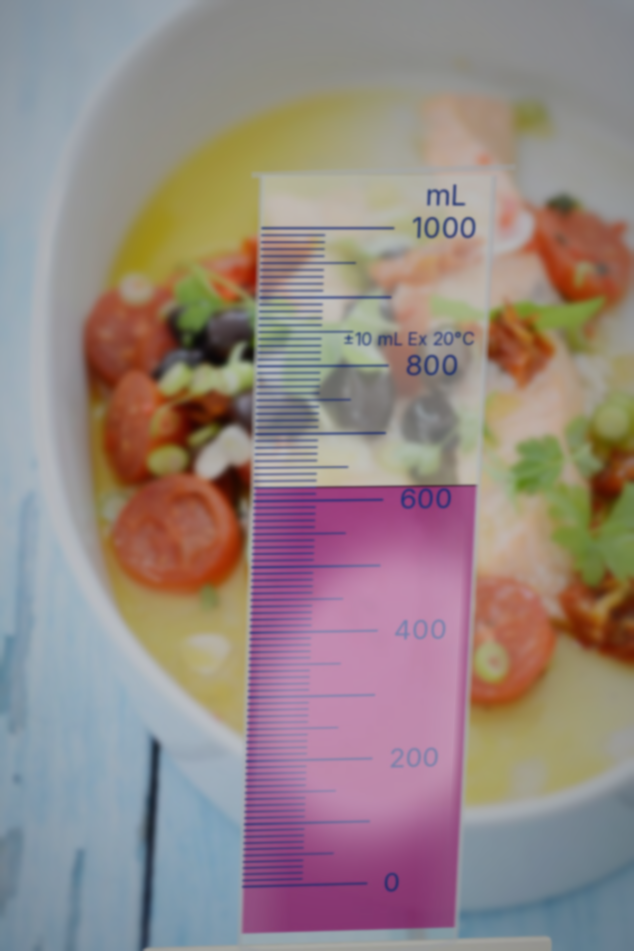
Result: 620 (mL)
